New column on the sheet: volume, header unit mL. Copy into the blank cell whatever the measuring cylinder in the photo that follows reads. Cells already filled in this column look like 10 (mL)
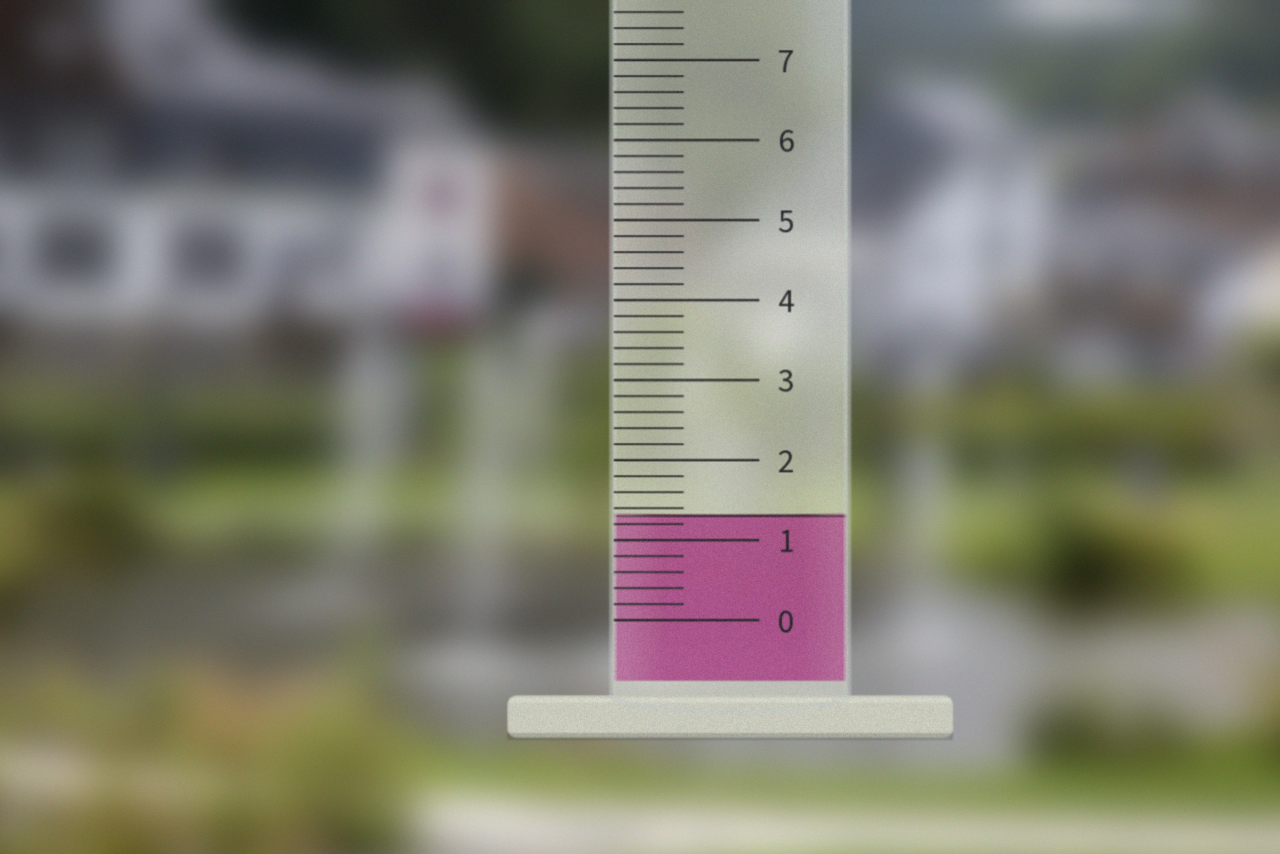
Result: 1.3 (mL)
